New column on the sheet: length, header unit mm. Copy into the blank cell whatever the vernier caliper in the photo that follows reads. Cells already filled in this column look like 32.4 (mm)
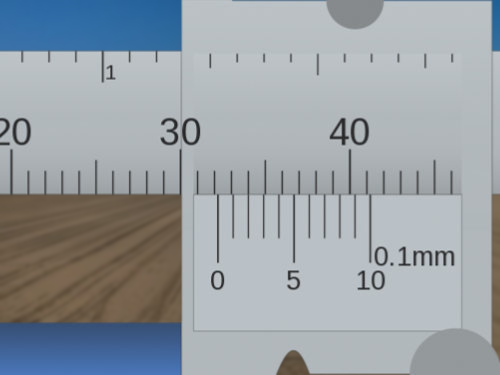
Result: 32.2 (mm)
